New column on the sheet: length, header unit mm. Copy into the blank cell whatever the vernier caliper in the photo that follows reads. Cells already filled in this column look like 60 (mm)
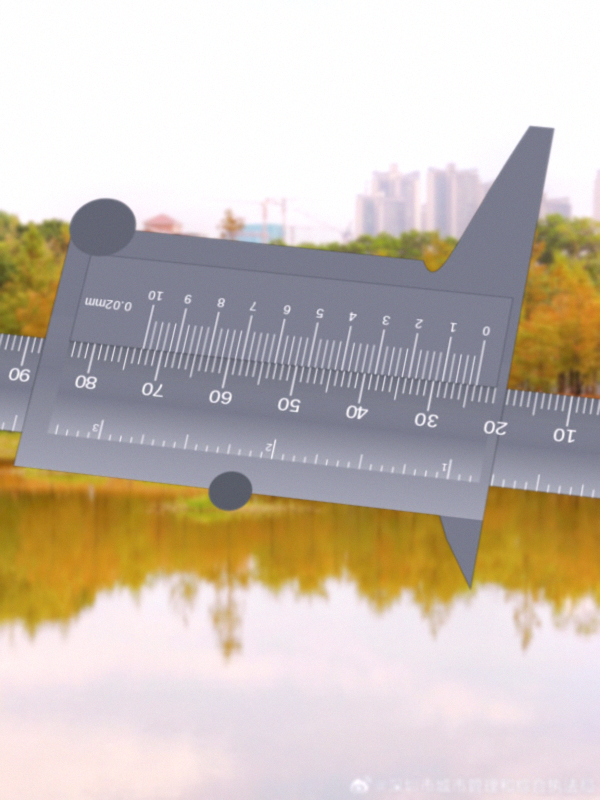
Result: 23.8 (mm)
